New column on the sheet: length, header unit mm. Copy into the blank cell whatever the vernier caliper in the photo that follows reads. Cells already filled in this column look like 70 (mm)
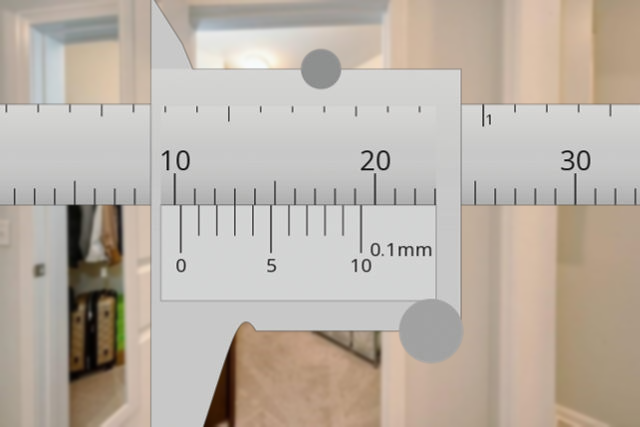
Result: 10.3 (mm)
